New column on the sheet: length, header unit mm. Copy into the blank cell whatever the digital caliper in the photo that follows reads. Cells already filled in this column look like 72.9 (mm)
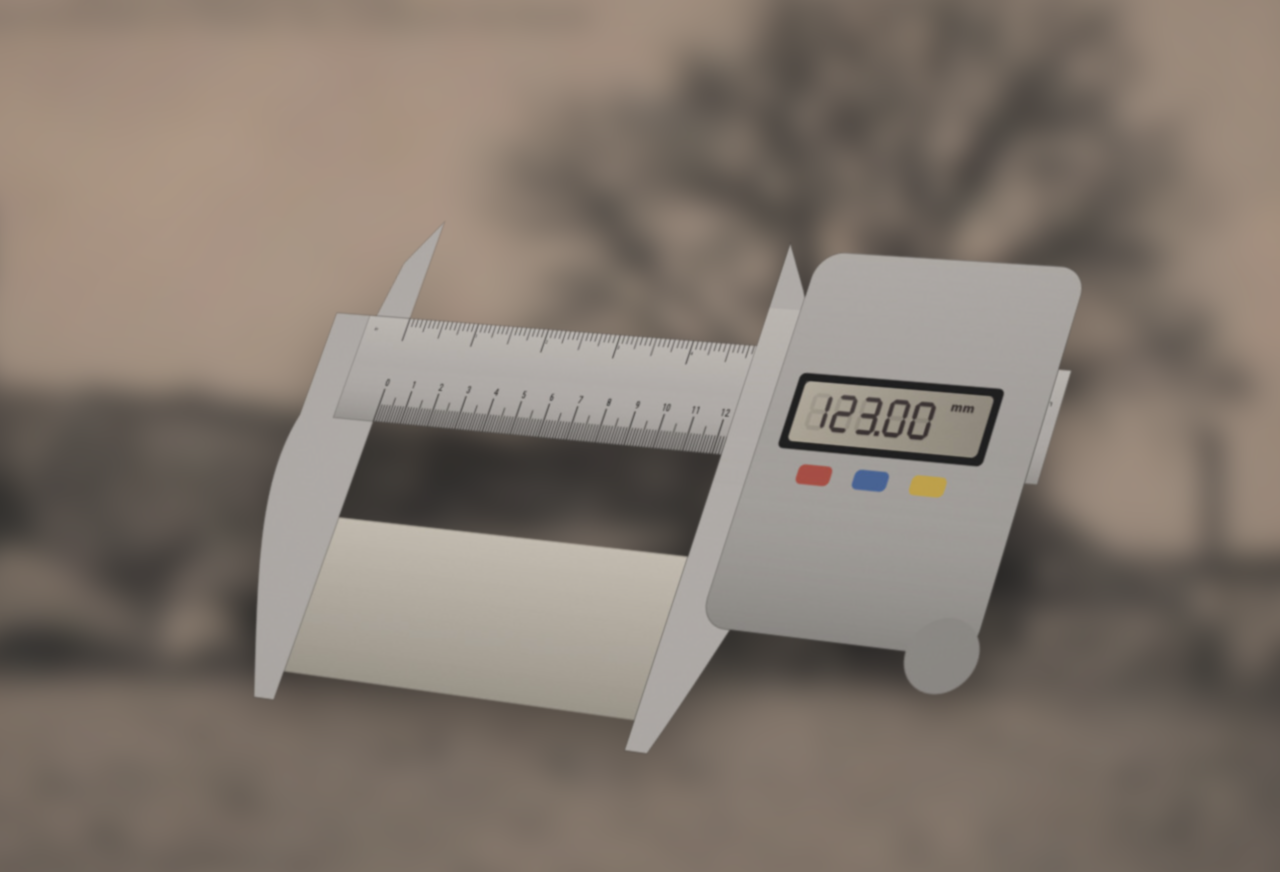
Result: 123.00 (mm)
